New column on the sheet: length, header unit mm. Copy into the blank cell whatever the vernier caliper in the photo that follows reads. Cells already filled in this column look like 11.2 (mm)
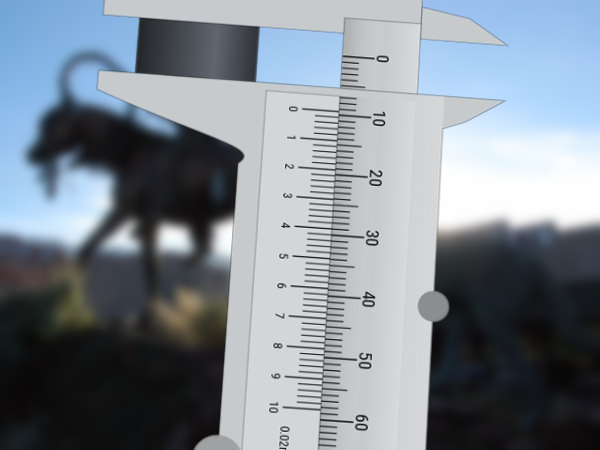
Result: 9.4 (mm)
